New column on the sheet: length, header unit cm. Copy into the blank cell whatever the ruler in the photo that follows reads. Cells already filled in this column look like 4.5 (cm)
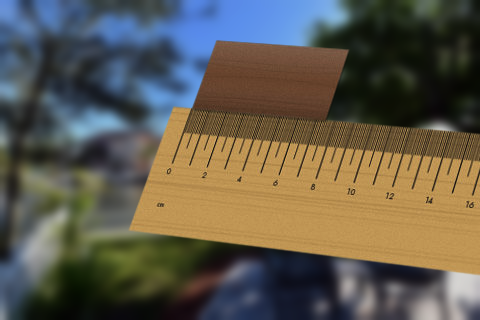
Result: 7.5 (cm)
